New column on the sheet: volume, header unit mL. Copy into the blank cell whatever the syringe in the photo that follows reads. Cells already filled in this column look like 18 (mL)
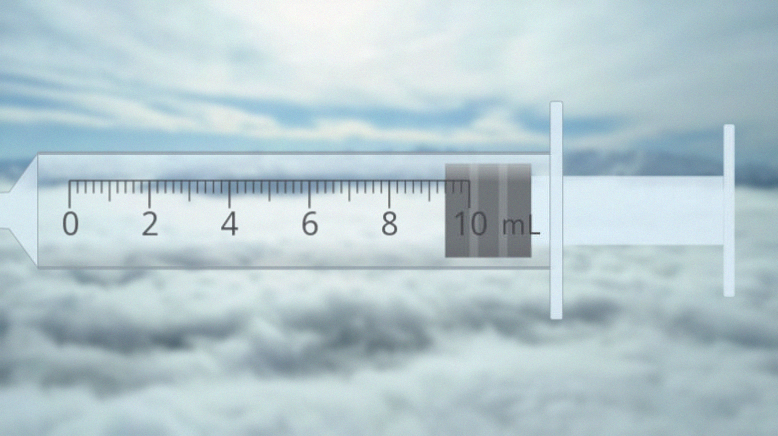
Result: 9.4 (mL)
